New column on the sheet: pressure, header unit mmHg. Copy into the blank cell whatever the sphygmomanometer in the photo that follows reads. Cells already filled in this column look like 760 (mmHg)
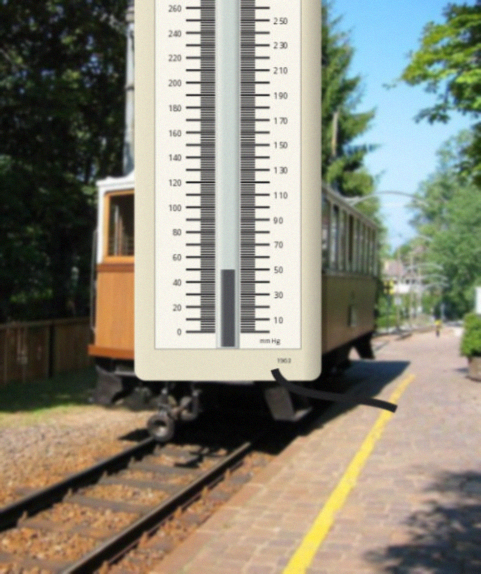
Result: 50 (mmHg)
